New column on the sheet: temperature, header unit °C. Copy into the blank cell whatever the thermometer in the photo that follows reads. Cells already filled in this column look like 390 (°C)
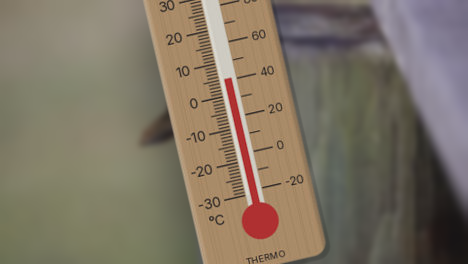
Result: 5 (°C)
